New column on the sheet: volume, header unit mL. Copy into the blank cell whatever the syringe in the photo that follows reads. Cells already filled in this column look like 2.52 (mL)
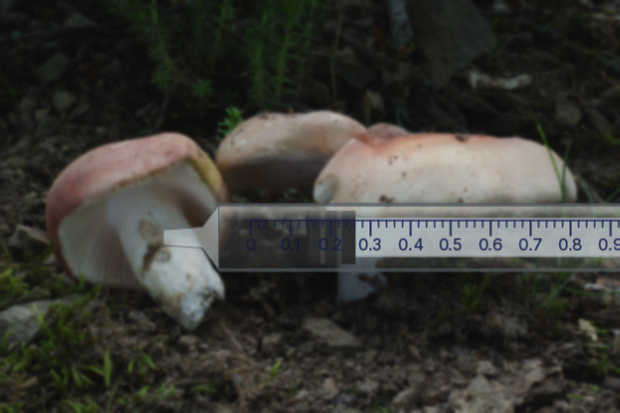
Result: 0.14 (mL)
